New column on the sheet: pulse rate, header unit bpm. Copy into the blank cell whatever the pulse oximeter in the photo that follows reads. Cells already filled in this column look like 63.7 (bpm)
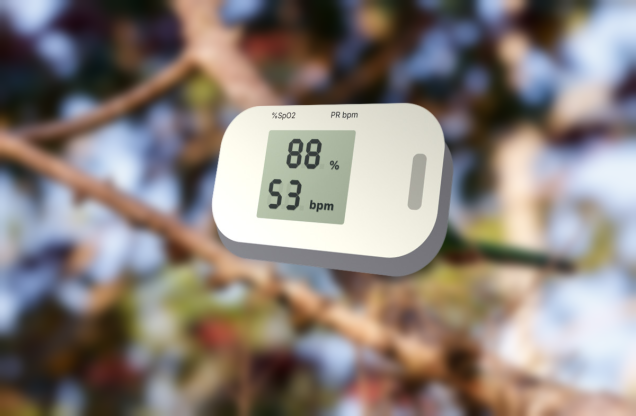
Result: 53 (bpm)
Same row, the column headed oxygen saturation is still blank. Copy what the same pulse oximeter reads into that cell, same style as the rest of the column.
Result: 88 (%)
